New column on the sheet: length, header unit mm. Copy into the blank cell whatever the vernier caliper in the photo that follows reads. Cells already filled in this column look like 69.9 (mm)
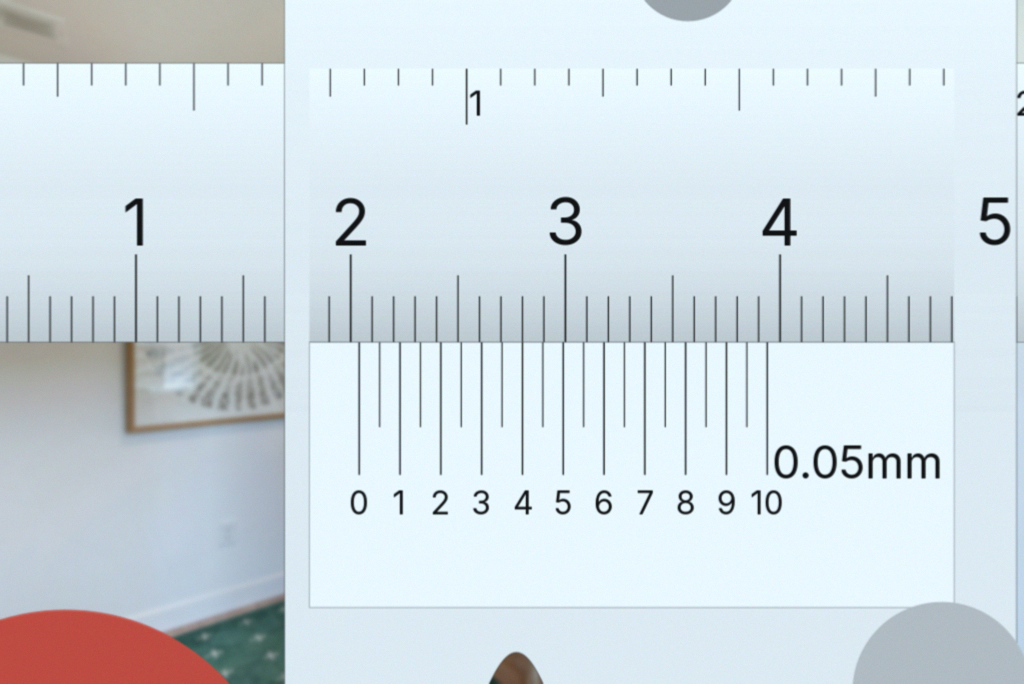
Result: 20.4 (mm)
